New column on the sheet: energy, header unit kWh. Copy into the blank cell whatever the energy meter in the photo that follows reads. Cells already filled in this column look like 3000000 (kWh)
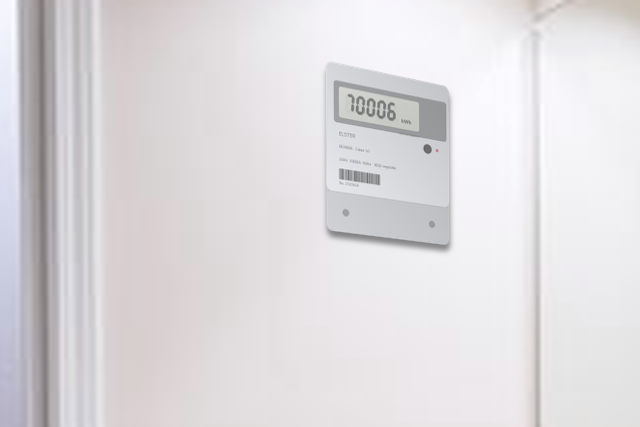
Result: 70006 (kWh)
